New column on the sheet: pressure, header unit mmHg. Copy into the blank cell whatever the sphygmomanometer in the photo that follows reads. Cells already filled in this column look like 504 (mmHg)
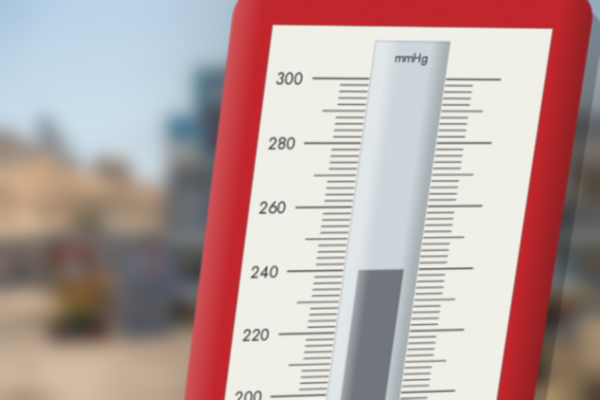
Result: 240 (mmHg)
